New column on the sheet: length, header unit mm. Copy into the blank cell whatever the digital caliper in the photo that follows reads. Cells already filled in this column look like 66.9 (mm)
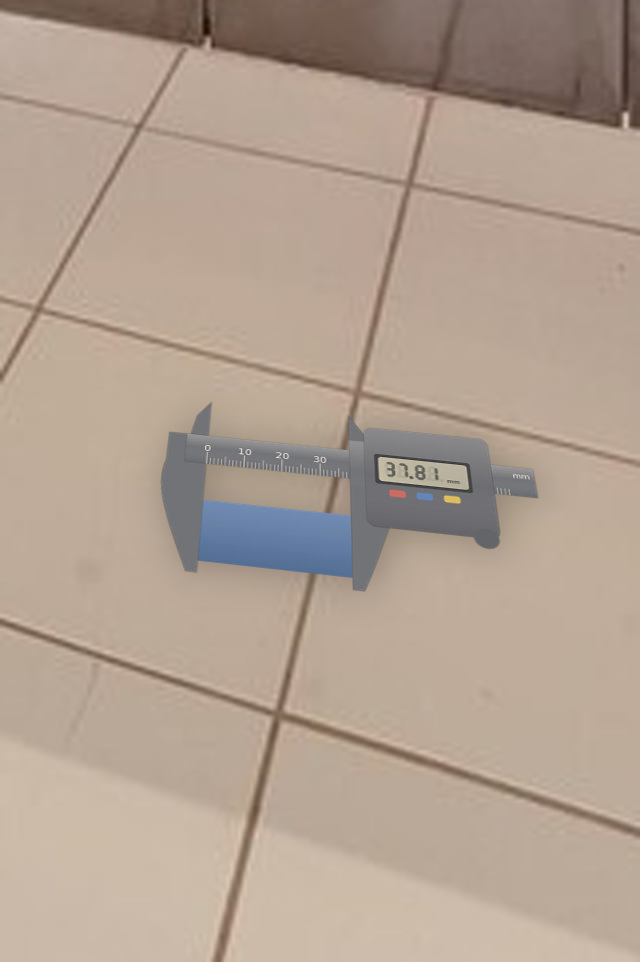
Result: 37.81 (mm)
